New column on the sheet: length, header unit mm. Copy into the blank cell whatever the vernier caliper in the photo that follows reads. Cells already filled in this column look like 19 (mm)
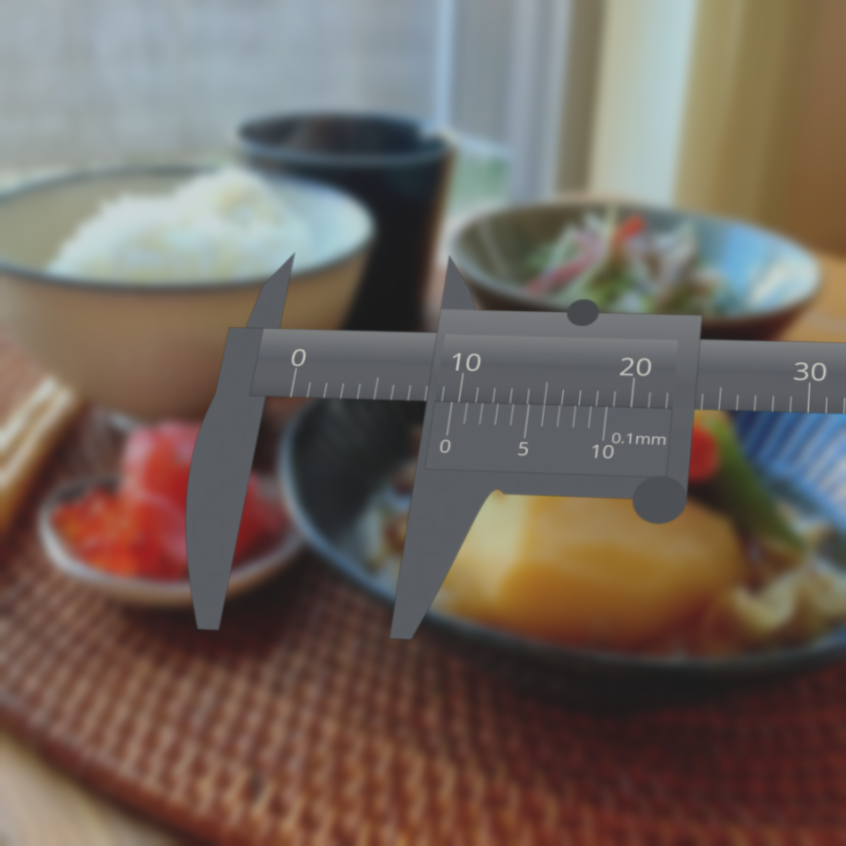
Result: 9.6 (mm)
